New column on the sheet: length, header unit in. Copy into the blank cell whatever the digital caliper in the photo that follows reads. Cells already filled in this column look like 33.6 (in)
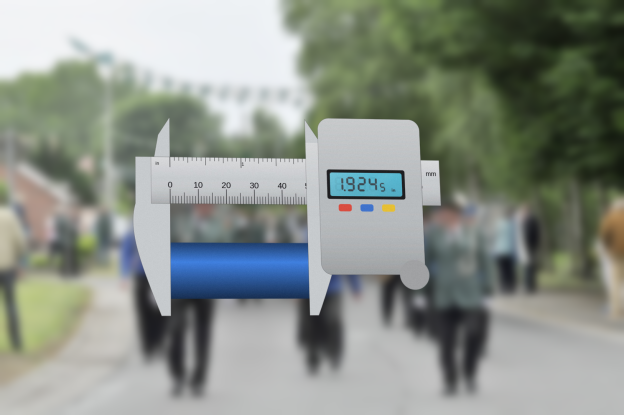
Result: 1.9245 (in)
